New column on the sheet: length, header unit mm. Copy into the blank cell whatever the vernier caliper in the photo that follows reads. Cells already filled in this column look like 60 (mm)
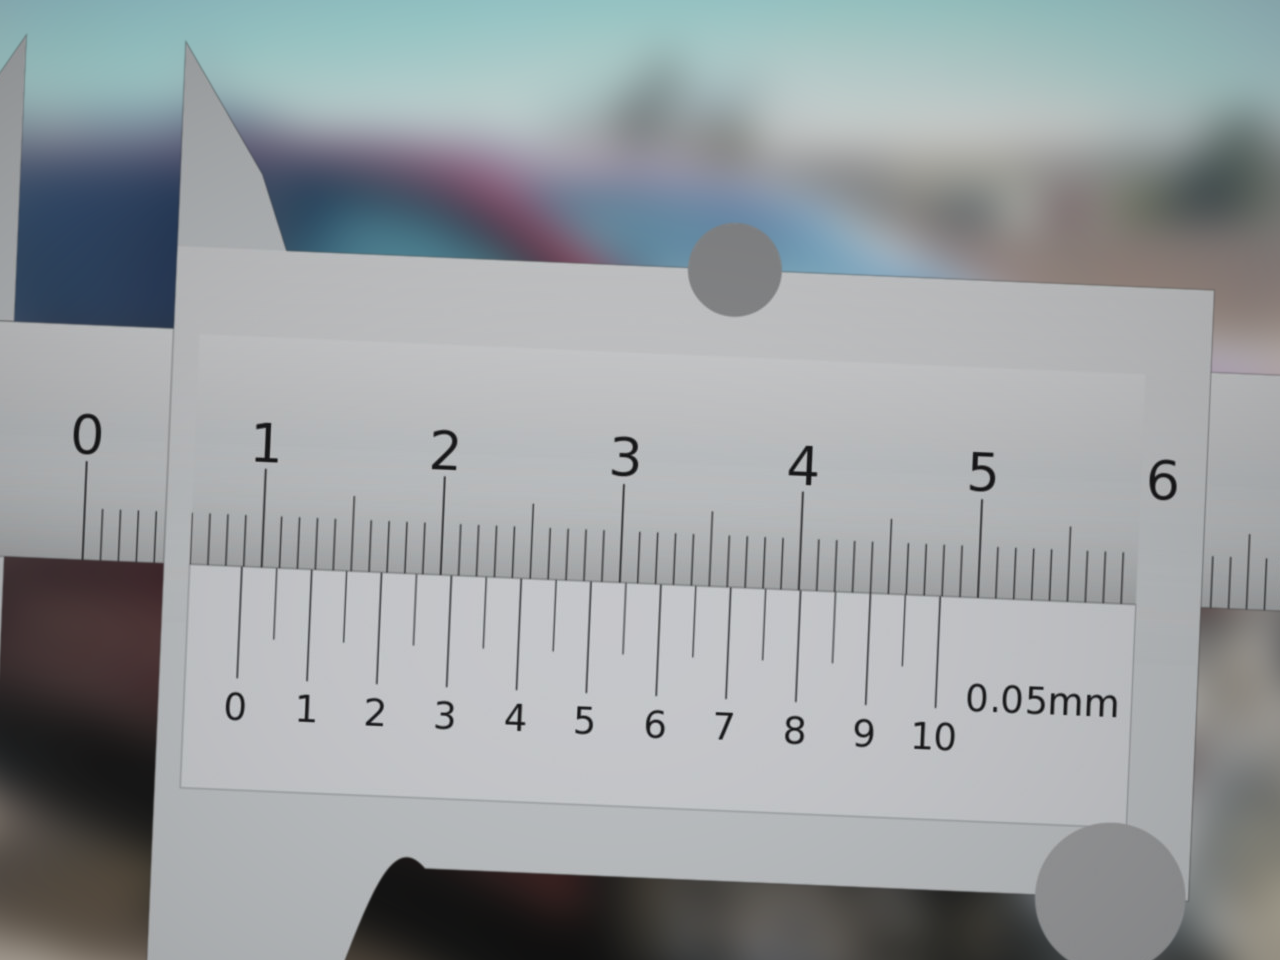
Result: 8.9 (mm)
